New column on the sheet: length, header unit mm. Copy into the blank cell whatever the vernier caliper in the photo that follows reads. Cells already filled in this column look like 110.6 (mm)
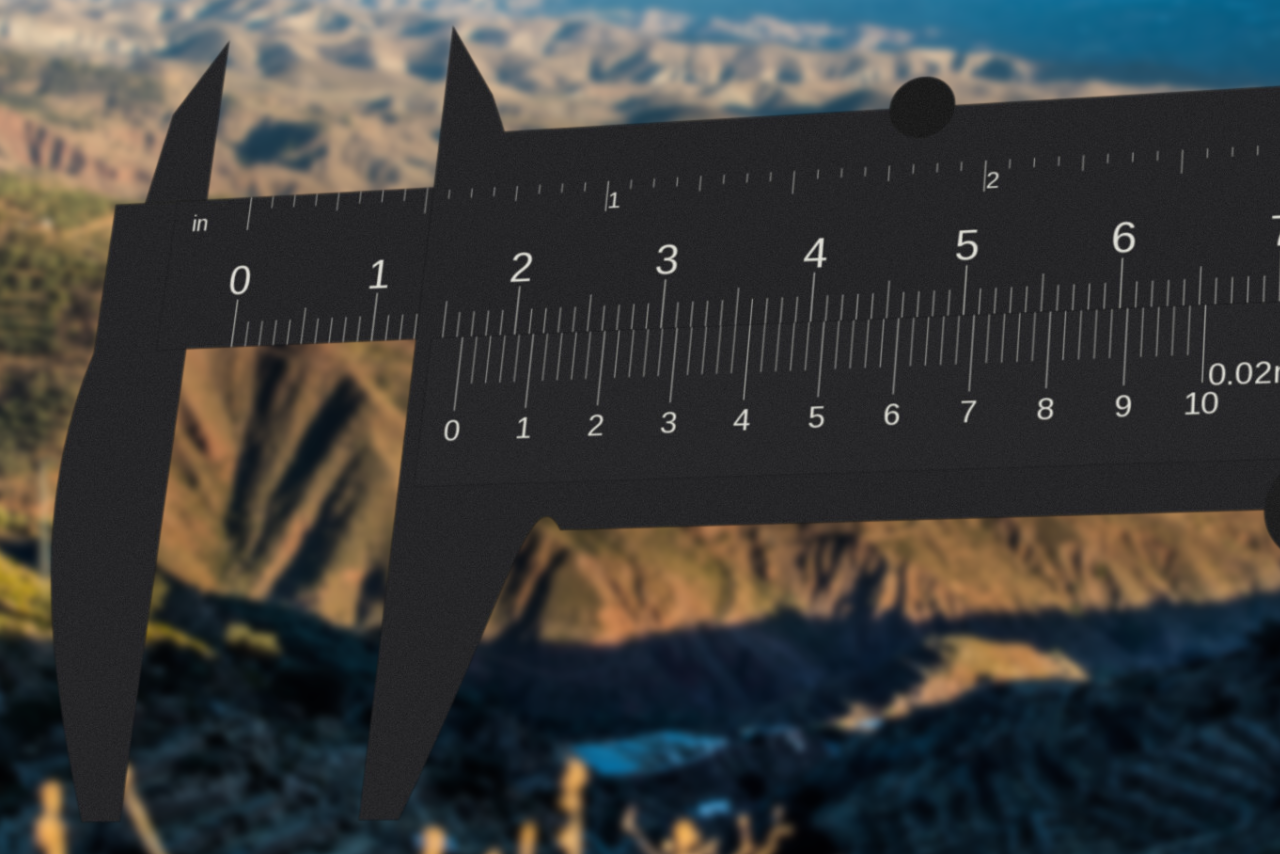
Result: 16.4 (mm)
